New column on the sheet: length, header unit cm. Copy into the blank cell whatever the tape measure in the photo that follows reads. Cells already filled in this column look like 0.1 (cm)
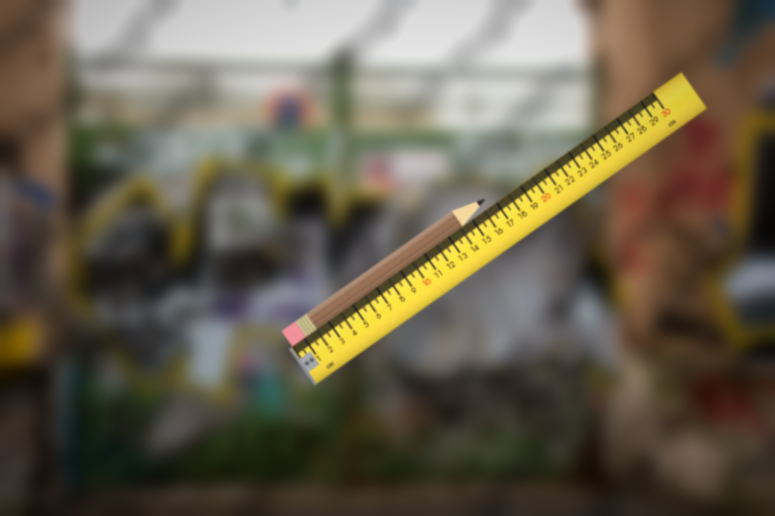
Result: 16.5 (cm)
